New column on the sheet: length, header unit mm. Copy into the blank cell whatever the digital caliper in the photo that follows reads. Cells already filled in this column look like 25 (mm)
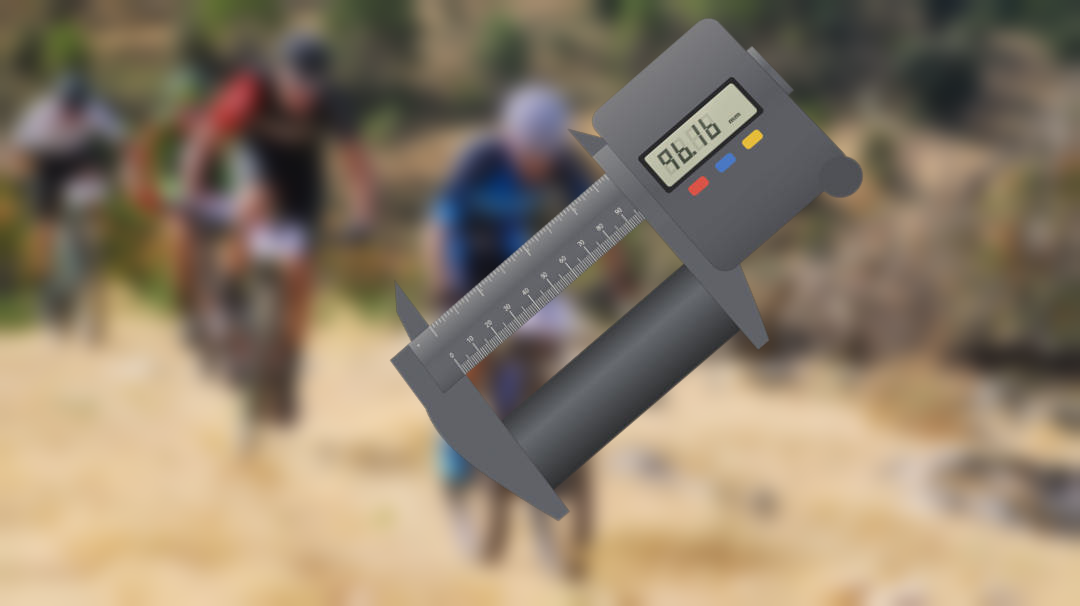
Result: 96.16 (mm)
